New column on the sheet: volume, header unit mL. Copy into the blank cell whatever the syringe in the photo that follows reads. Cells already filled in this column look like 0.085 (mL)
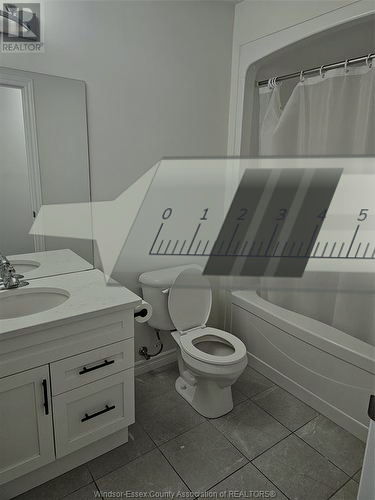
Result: 1.6 (mL)
